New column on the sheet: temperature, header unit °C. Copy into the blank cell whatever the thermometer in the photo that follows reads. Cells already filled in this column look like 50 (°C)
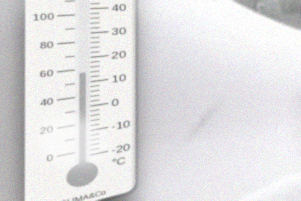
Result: 14 (°C)
